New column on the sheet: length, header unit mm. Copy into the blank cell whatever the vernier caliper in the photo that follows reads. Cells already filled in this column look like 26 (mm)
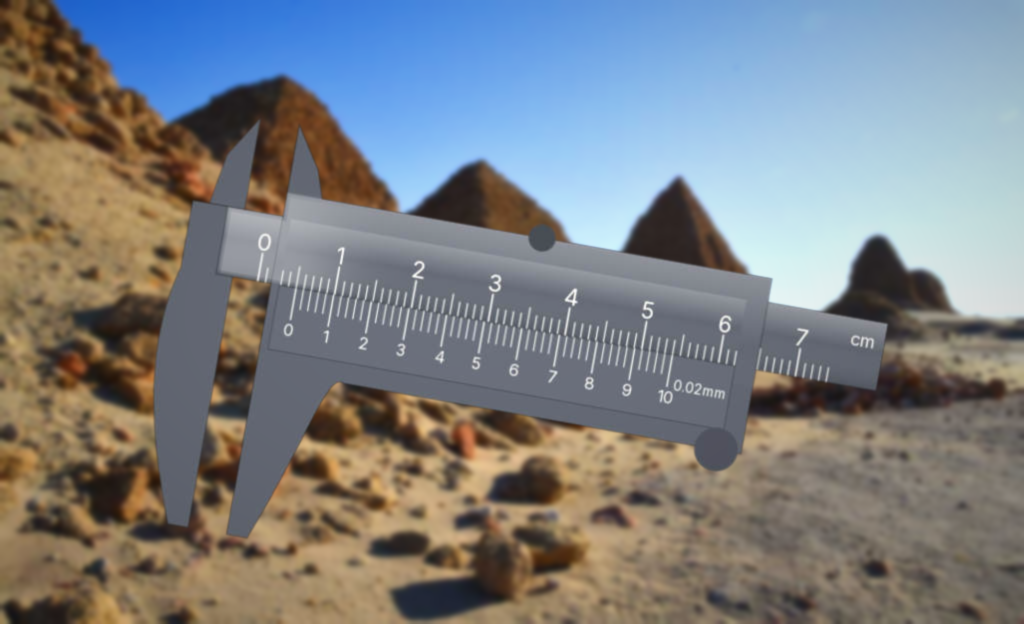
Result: 5.0 (mm)
